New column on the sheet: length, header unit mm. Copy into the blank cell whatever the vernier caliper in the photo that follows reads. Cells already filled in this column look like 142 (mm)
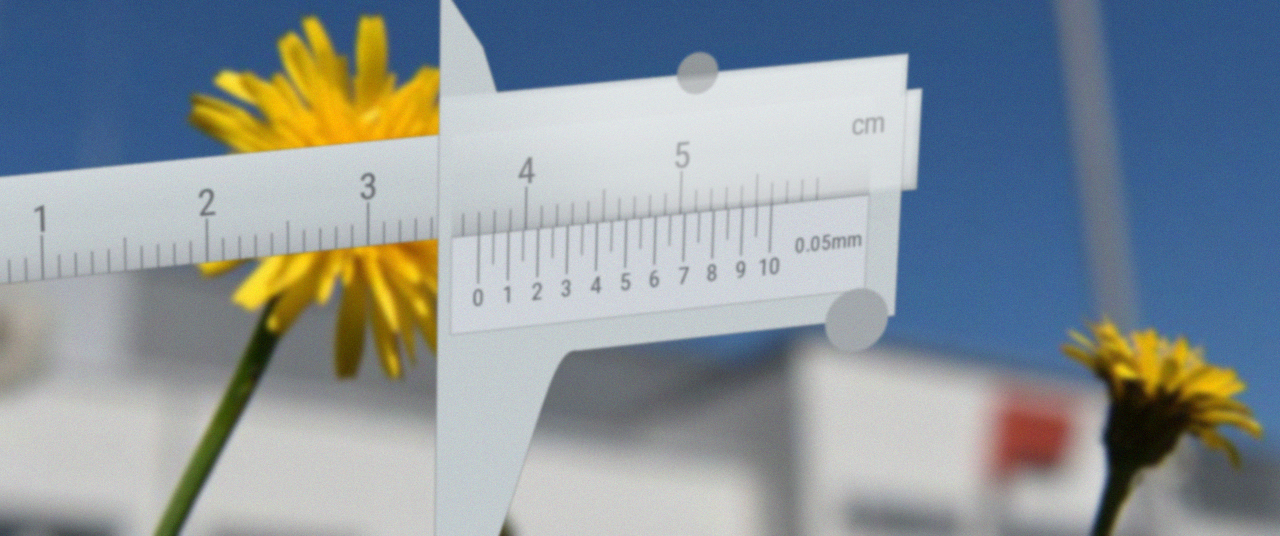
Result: 37.0 (mm)
